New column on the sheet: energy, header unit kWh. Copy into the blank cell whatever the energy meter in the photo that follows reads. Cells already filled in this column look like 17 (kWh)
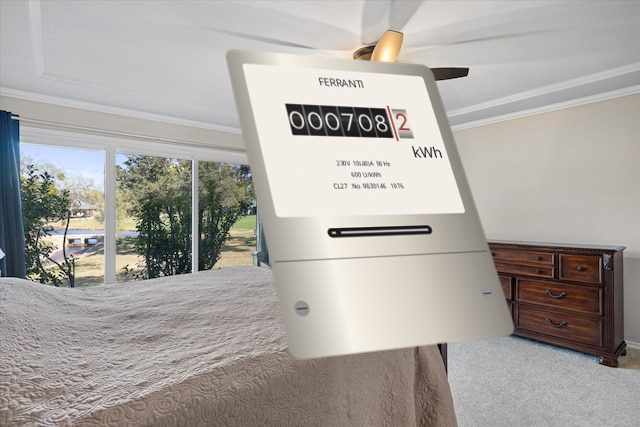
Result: 708.2 (kWh)
